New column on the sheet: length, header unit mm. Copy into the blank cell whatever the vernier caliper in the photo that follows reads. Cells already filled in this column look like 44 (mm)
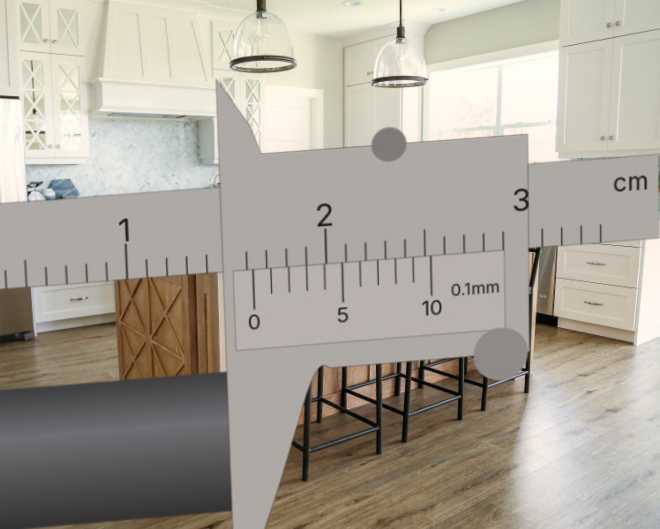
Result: 16.3 (mm)
